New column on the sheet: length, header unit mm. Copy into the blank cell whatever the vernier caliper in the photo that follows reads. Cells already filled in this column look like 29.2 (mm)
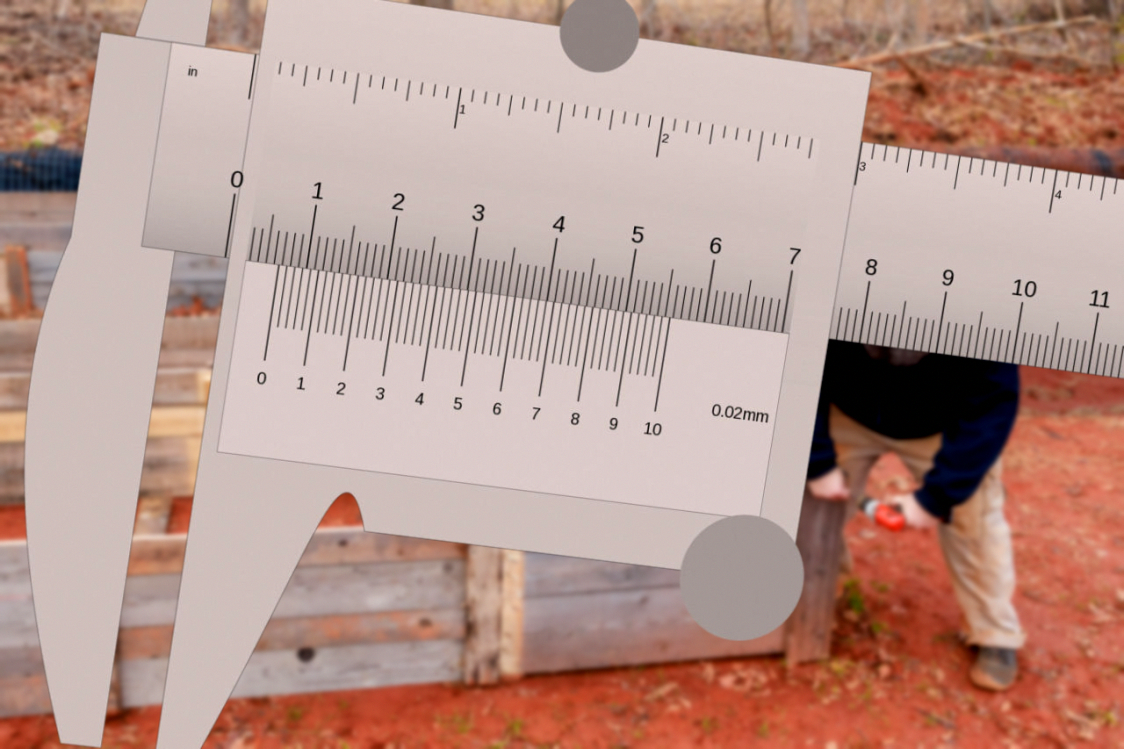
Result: 6.6 (mm)
